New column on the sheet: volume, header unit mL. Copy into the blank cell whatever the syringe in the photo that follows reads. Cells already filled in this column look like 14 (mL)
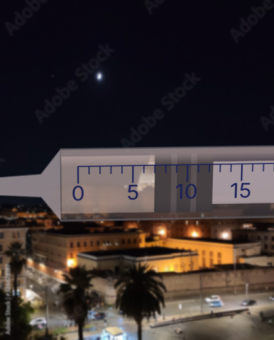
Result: 7 (mL)
